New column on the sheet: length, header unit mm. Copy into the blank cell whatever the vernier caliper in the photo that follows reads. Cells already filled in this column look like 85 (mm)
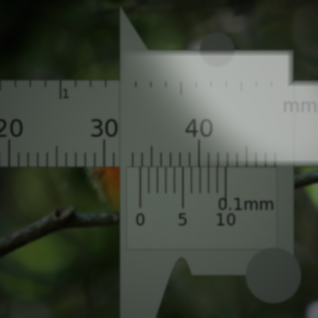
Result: 33.8 (mm)
